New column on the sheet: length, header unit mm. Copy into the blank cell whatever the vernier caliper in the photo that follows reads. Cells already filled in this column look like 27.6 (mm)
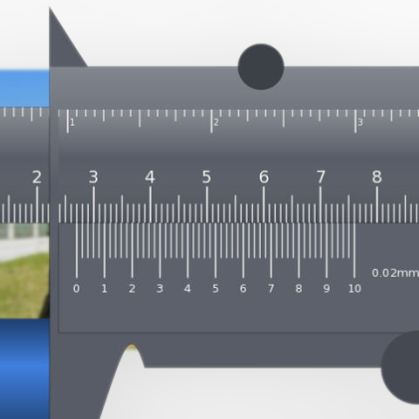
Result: 27.0 (mm)
